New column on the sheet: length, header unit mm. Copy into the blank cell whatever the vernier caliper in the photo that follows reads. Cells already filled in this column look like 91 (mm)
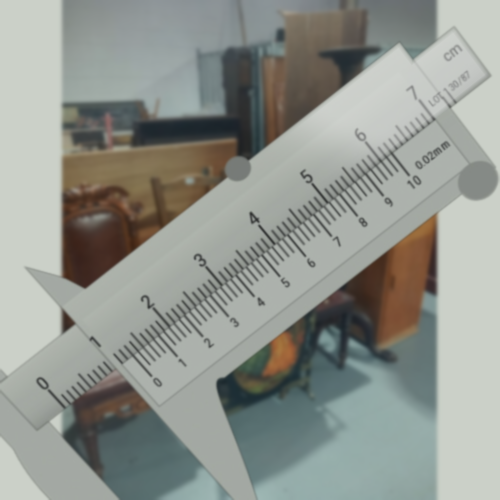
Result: 13.0 (mm)
